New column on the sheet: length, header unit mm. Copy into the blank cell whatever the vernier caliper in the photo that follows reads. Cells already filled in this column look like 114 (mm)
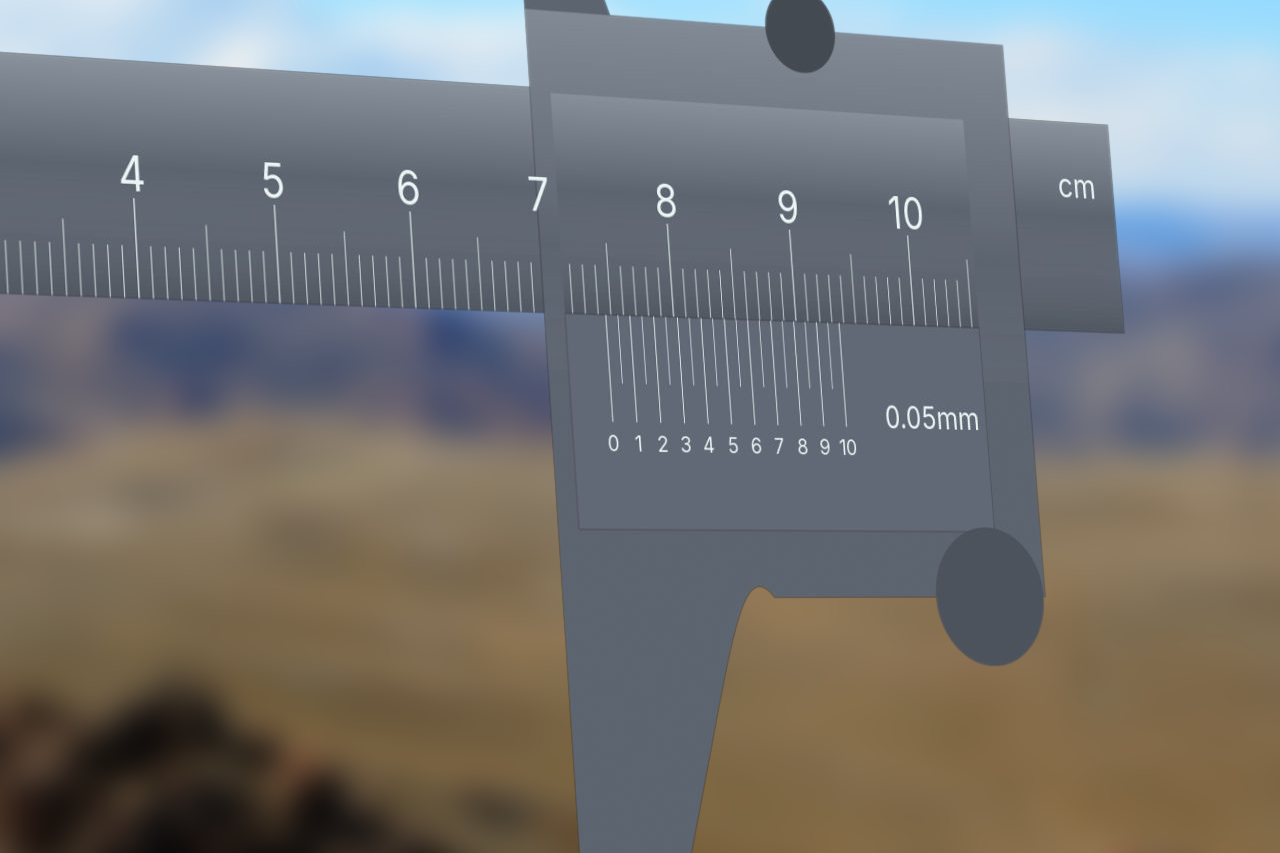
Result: 74.6 (mm)
